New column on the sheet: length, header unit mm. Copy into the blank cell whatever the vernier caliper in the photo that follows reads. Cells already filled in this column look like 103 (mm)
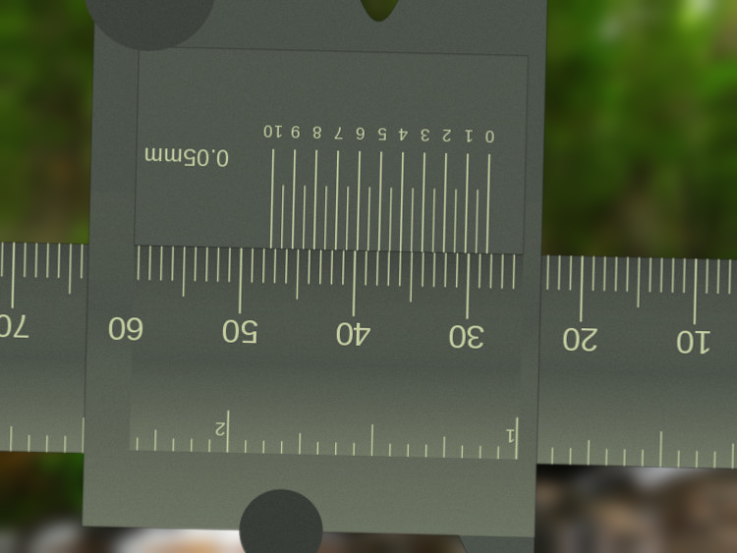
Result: 28.4 (mm)
